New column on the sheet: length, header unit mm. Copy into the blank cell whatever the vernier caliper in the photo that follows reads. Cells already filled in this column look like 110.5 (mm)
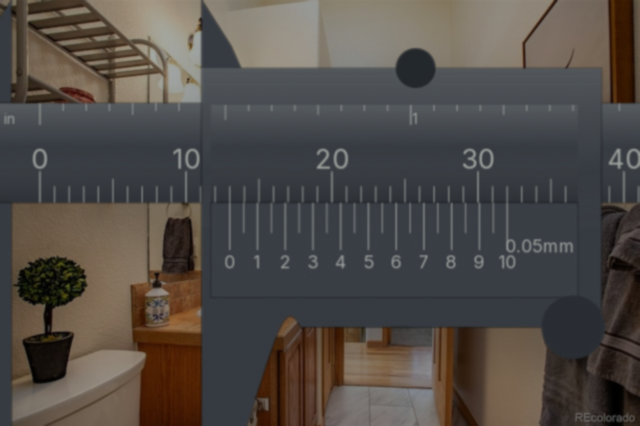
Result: 13.0 (mm)
